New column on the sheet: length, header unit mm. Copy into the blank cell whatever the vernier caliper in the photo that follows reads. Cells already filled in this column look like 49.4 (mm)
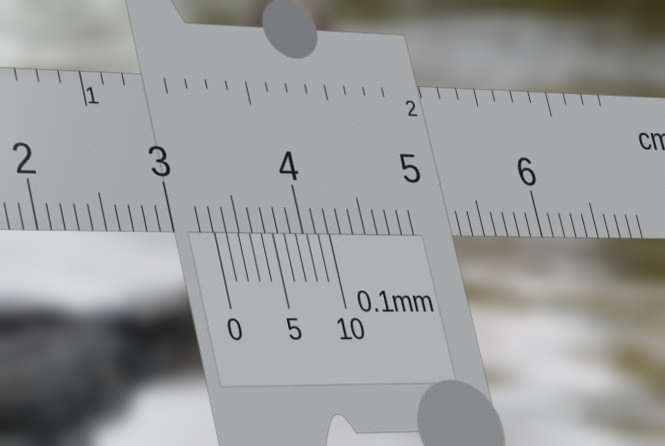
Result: 33.1 (mm)
